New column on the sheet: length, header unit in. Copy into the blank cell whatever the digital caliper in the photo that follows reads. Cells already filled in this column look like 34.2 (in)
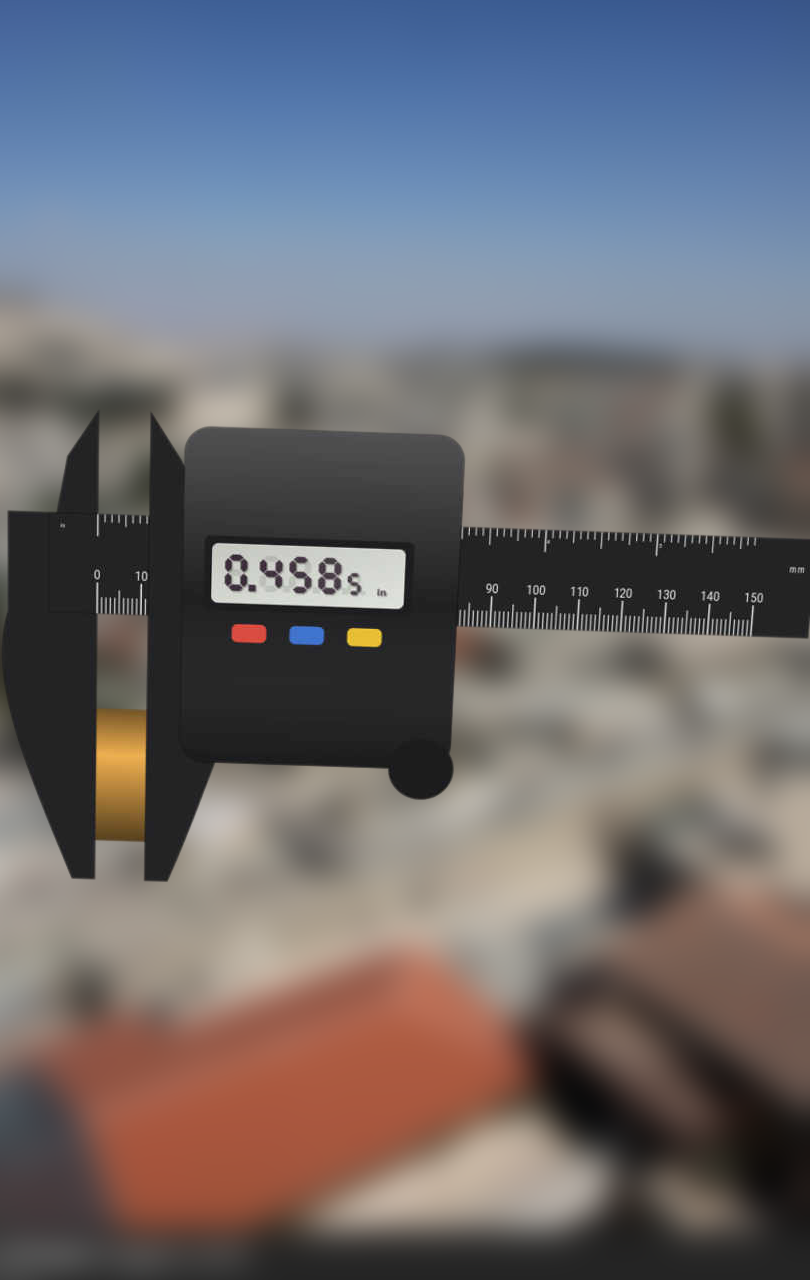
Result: 0.4585 (in)
